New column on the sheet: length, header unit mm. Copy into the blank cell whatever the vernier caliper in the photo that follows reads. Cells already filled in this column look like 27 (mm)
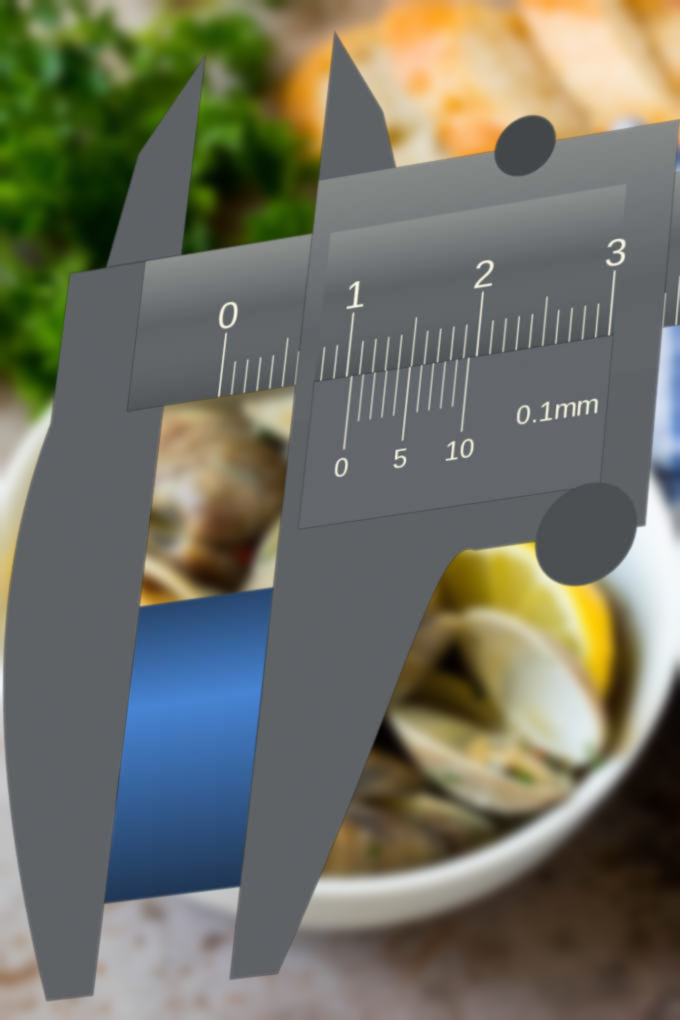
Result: 10.4 (mm)
